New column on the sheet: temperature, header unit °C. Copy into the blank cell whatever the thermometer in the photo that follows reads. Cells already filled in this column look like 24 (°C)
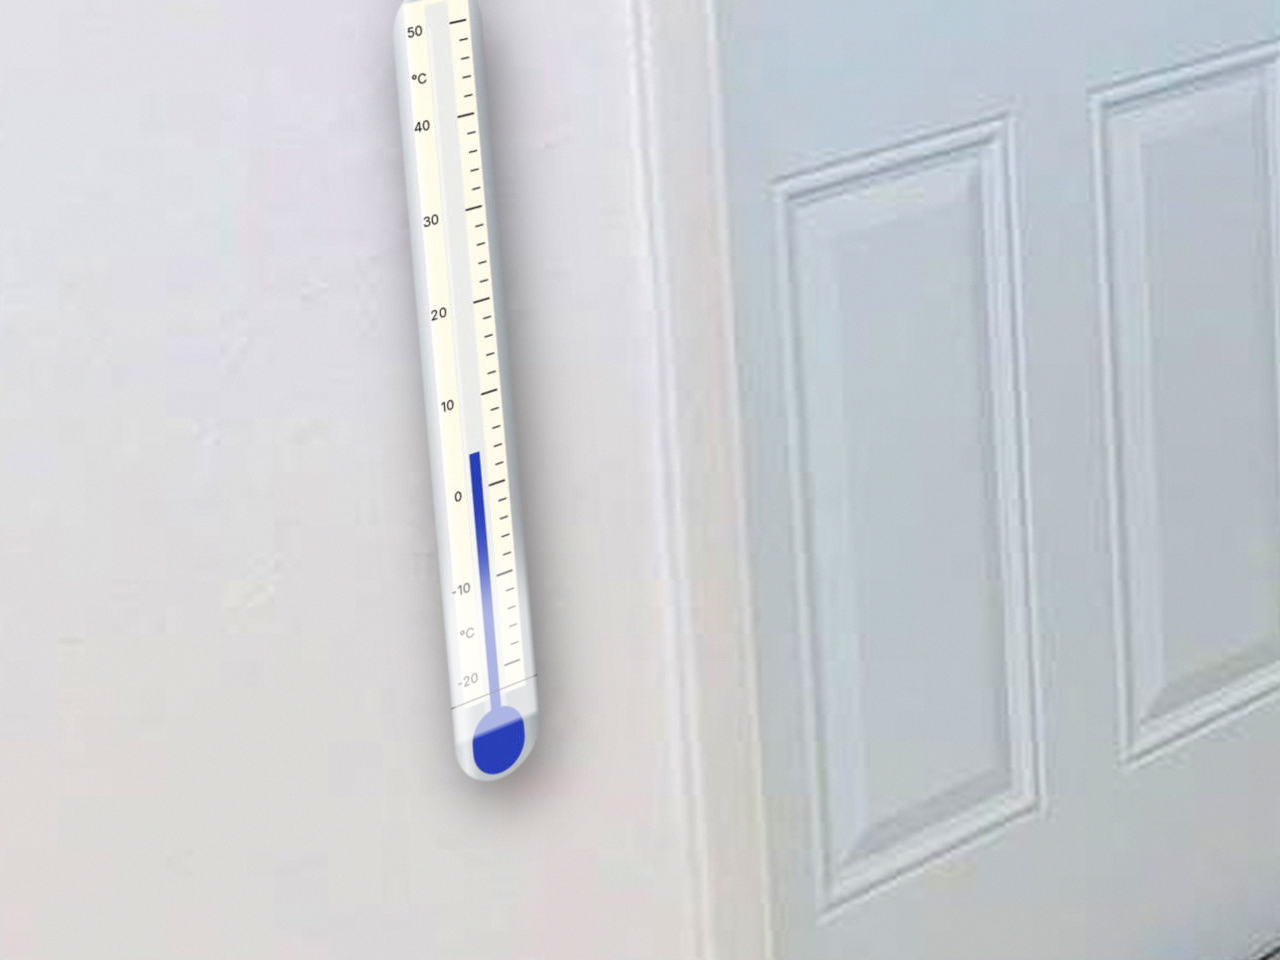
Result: 4 (°C)
